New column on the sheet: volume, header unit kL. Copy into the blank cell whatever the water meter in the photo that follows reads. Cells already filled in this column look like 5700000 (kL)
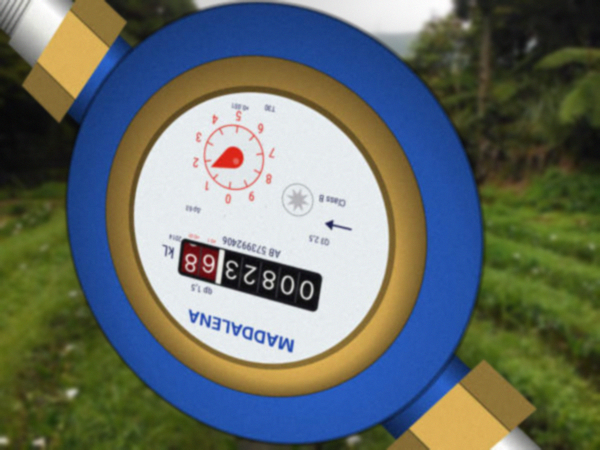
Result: 823.681 (kL)
